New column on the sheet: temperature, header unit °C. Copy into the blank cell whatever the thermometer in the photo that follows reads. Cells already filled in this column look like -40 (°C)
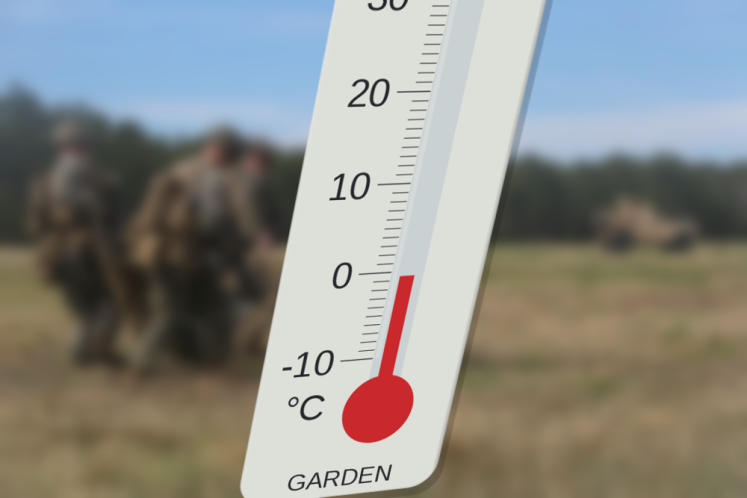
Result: -0.5 (°C)
